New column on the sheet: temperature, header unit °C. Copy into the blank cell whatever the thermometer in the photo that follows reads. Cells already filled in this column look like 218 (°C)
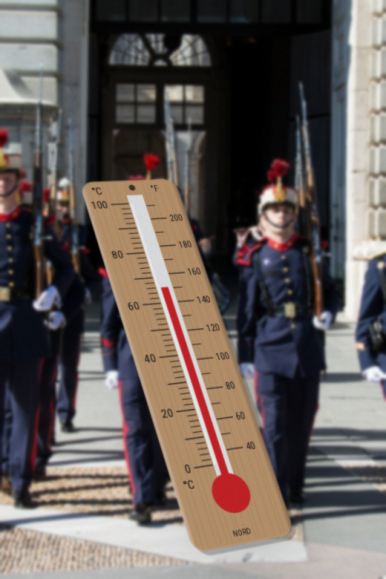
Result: 66 (°C)
